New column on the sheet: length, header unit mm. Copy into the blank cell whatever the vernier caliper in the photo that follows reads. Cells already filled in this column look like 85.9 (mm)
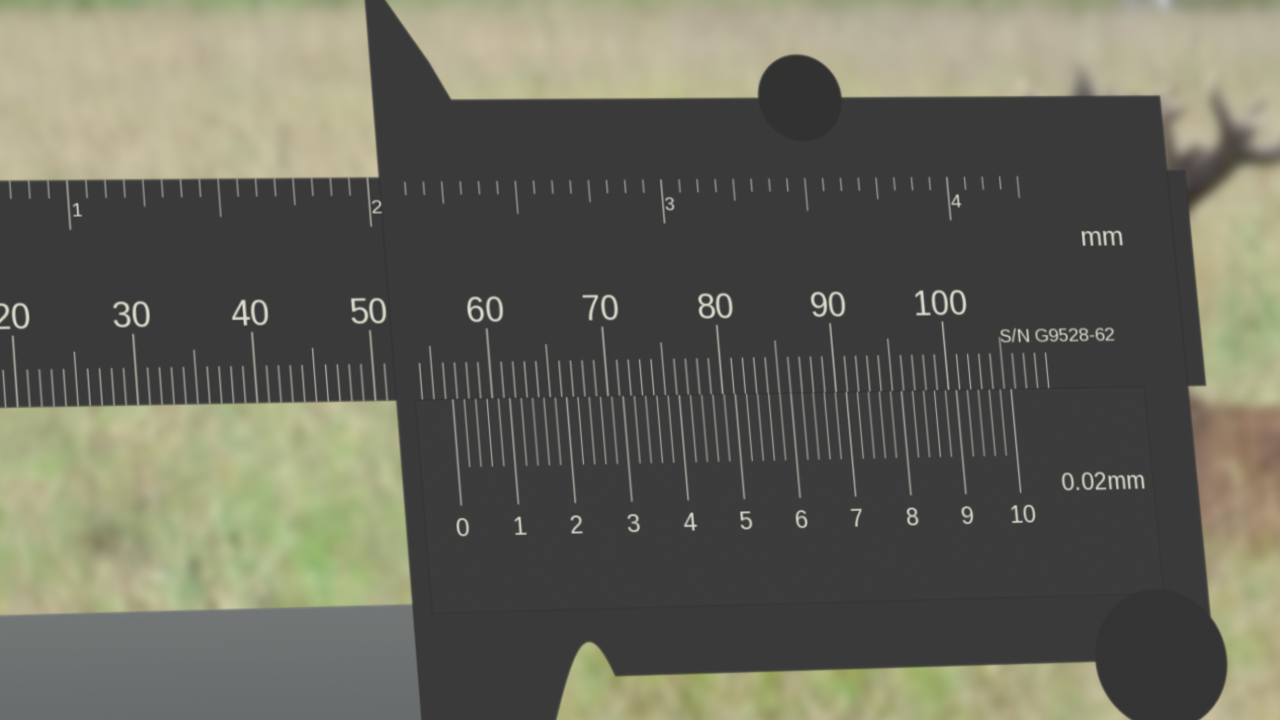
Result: 56.6 (mm)
